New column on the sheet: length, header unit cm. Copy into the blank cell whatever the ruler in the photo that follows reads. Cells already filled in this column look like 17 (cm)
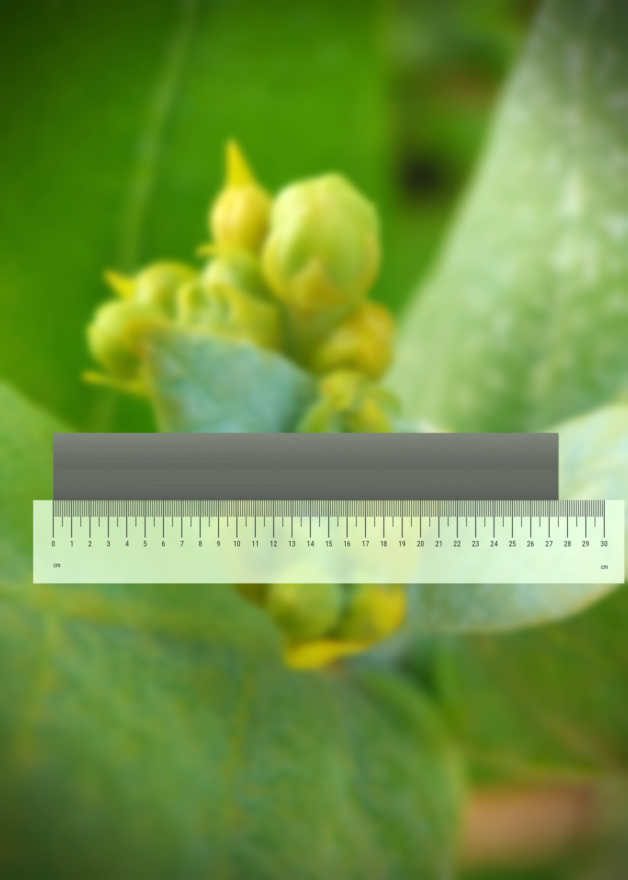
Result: 27.5 (cm)
